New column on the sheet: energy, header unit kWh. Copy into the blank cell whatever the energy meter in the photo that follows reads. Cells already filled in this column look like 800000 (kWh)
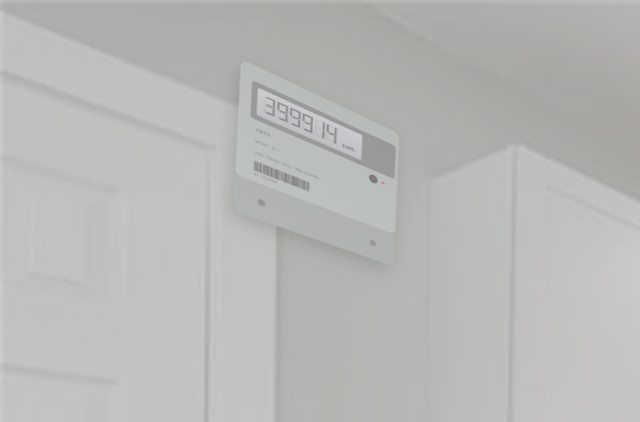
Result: 399914 (kWh)
